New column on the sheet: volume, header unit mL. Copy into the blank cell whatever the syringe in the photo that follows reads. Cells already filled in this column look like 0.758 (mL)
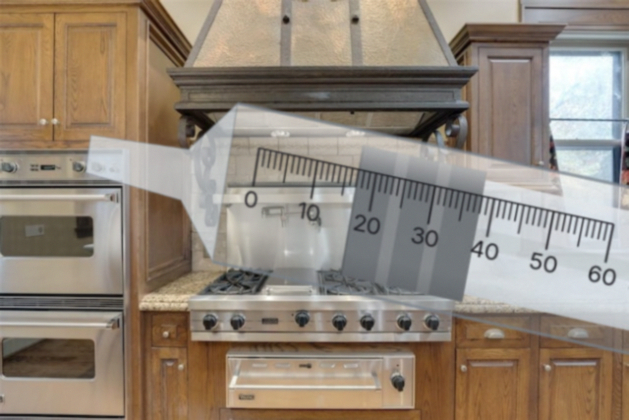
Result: 17 (mL)
